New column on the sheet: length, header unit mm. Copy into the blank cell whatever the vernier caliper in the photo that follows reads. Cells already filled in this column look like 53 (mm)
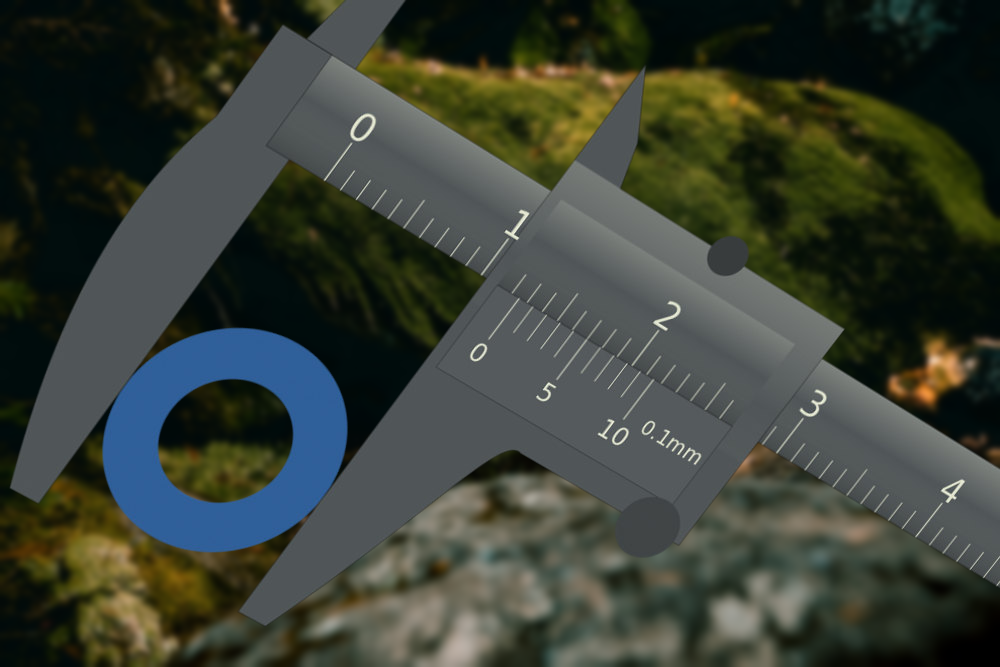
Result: 12.5 (mm)
